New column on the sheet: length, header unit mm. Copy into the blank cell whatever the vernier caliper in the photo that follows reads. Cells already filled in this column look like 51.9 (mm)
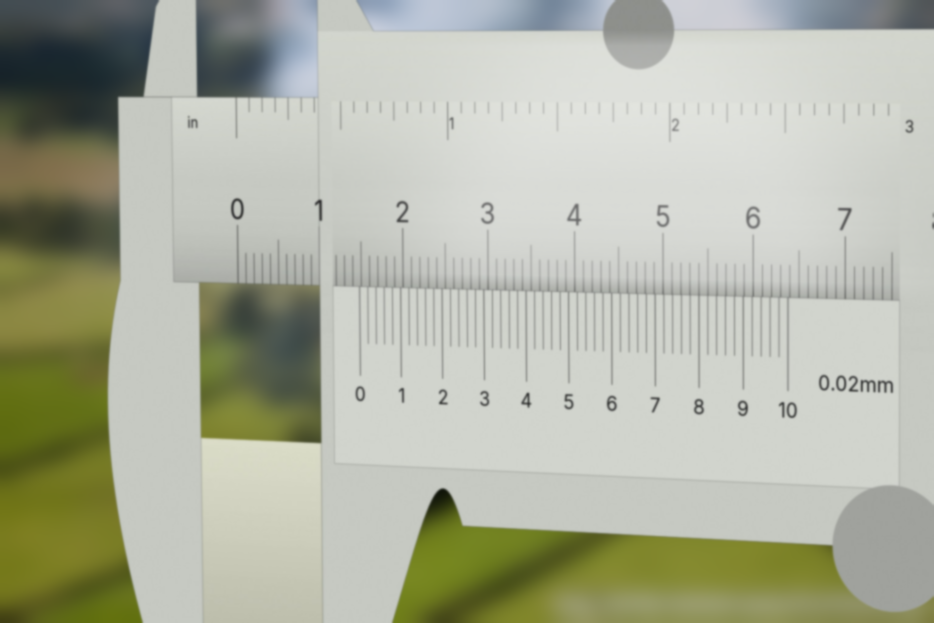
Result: 14.8 (mm)
